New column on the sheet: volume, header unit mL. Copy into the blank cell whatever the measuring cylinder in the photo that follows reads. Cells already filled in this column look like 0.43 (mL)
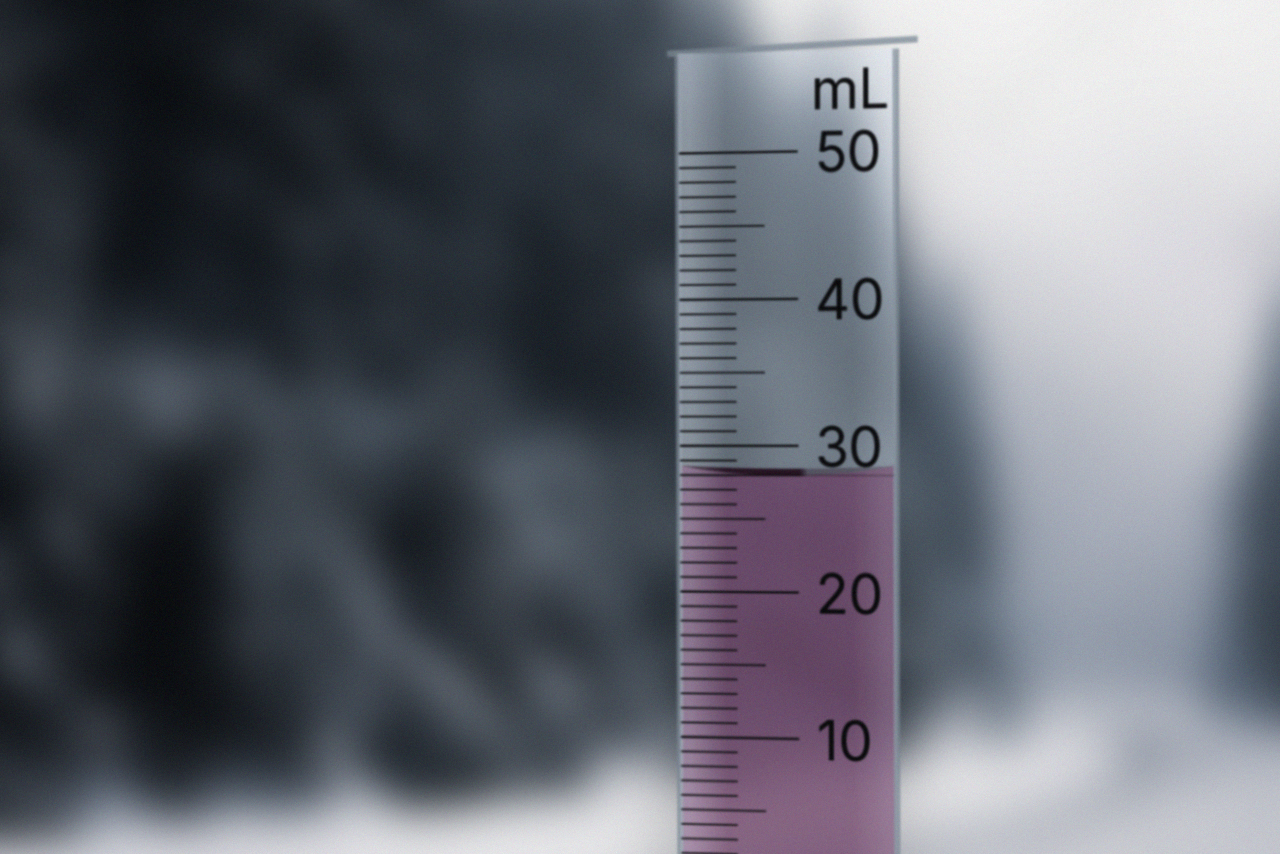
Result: 28 (mL)
